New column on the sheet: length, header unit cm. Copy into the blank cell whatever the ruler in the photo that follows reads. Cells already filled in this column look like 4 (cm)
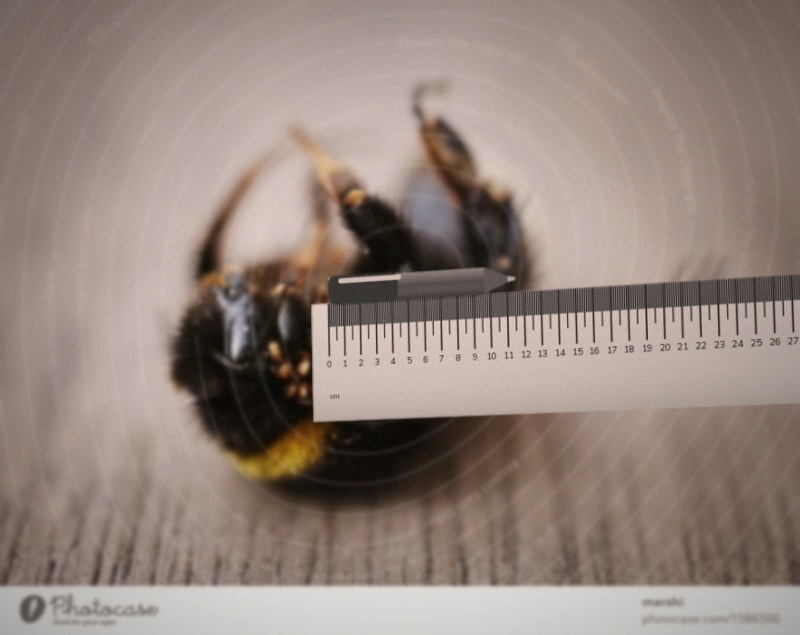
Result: 11.5 (cm)
